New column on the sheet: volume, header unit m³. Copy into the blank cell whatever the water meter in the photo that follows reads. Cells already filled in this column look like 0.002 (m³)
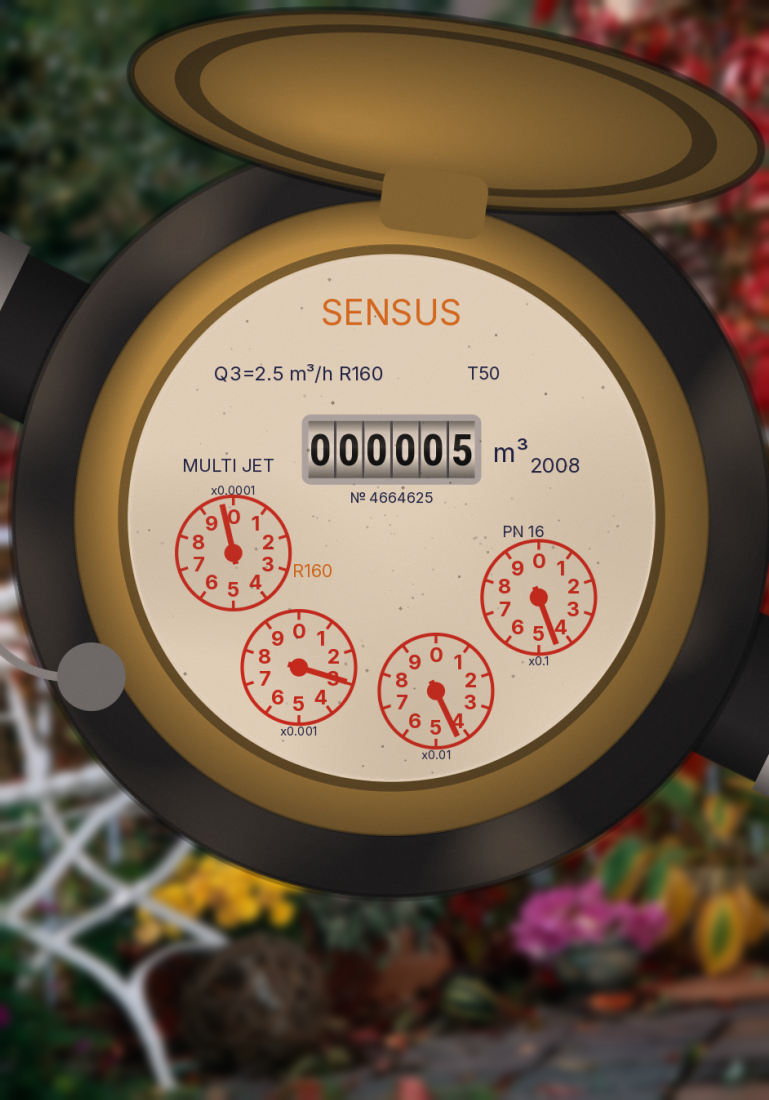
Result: 5.4429 (m³)
